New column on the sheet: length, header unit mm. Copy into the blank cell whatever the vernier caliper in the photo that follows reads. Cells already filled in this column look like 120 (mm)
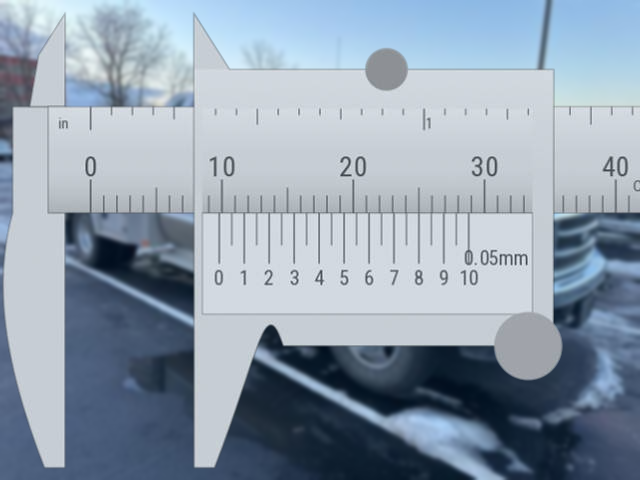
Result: 9.8 (mm)
